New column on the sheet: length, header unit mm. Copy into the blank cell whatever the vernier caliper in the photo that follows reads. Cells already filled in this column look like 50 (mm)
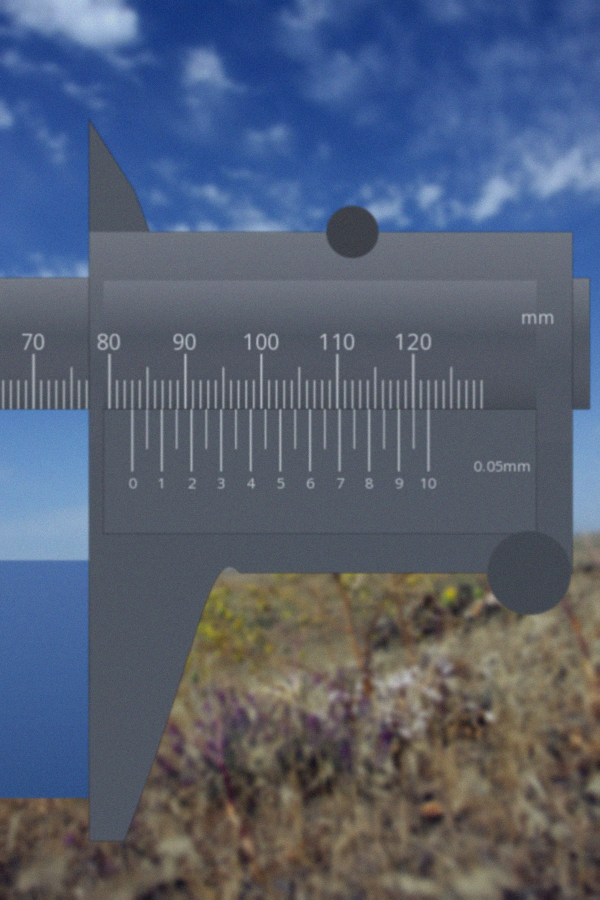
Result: 83.0 (mm)
